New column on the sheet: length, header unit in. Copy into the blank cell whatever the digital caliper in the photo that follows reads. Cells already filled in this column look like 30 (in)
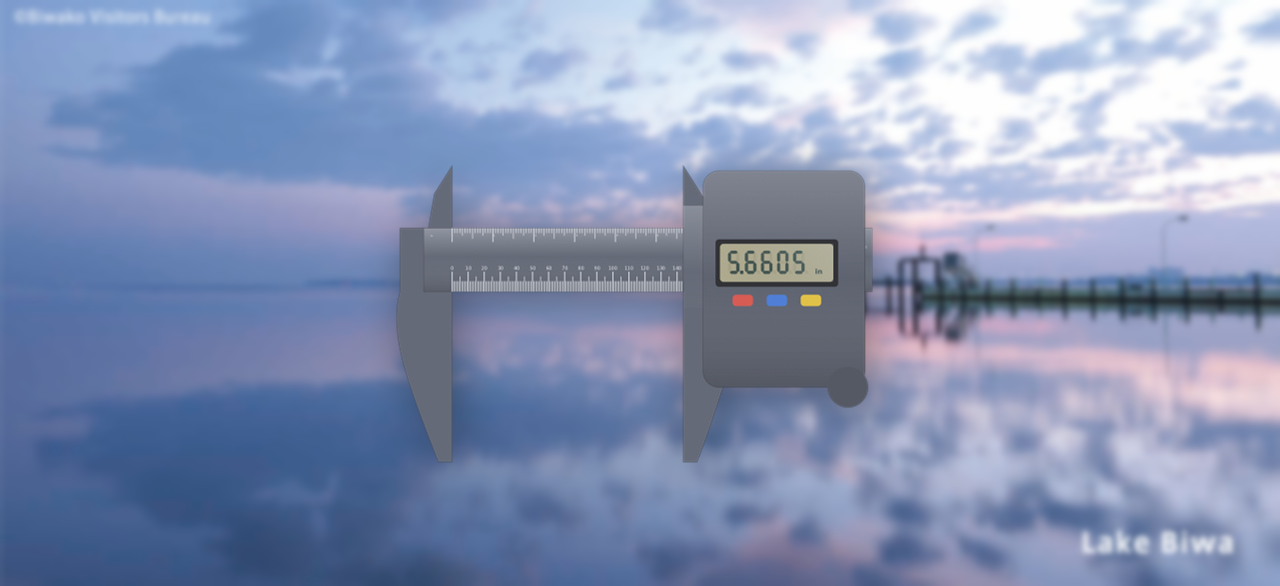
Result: 5.6605 (in)
